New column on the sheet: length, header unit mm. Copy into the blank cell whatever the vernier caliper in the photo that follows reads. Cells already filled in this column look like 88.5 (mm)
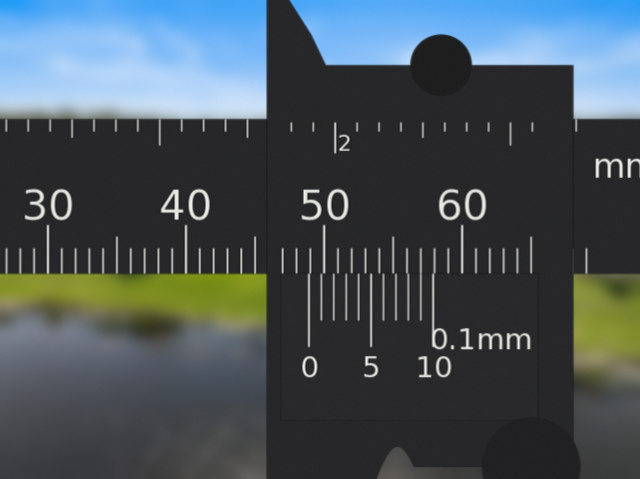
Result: 48.9 (mm)
